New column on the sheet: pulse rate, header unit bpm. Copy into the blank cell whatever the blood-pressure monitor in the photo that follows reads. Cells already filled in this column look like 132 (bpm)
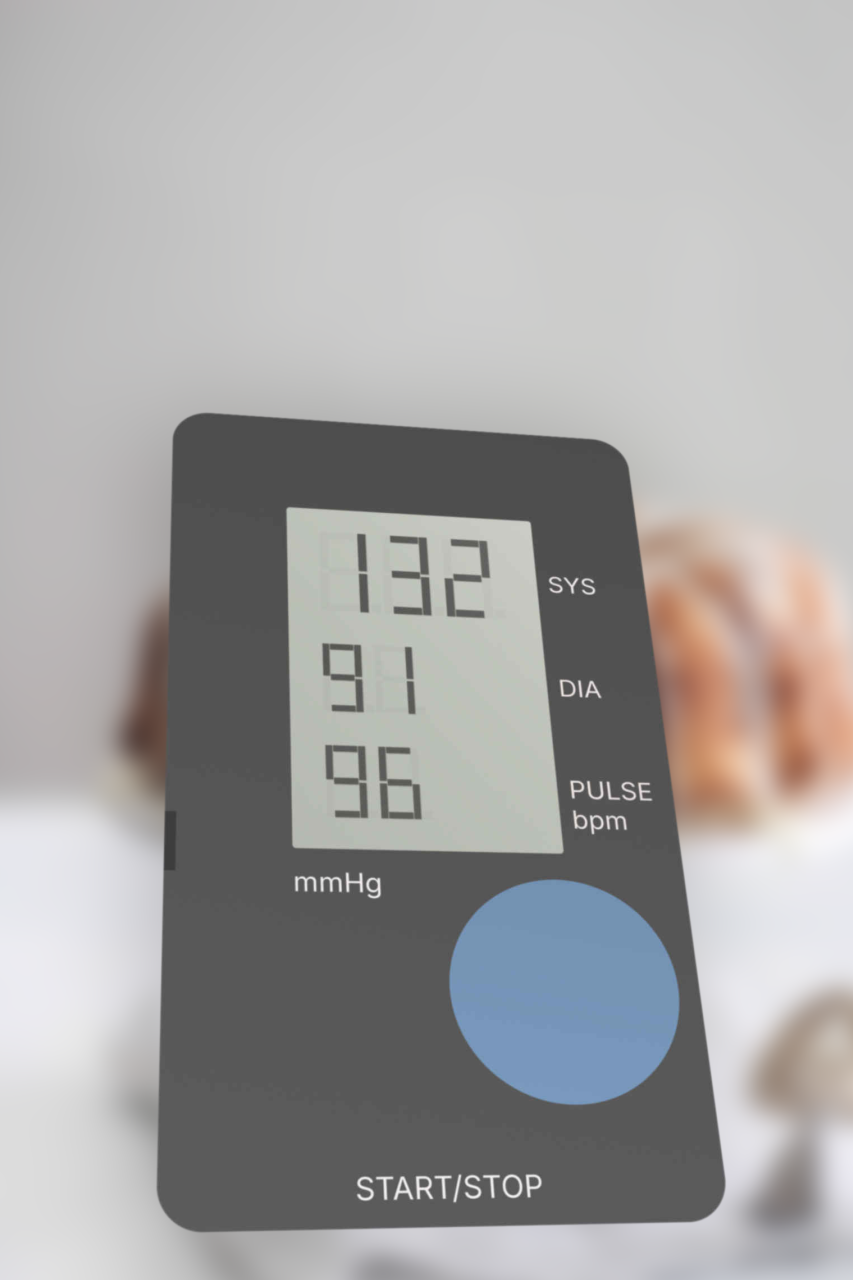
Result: 96 (bpm)
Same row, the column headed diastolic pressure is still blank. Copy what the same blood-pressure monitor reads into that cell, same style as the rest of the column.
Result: 91 (mmHg)
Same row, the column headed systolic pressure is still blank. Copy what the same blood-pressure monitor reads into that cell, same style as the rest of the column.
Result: 132 (mmHg)
